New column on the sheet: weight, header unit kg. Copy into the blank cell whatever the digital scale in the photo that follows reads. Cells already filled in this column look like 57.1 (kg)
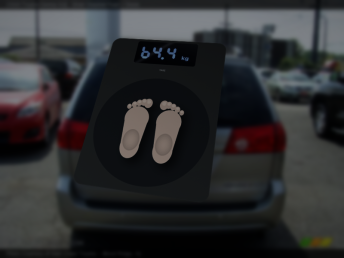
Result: 64.4 (kg)
